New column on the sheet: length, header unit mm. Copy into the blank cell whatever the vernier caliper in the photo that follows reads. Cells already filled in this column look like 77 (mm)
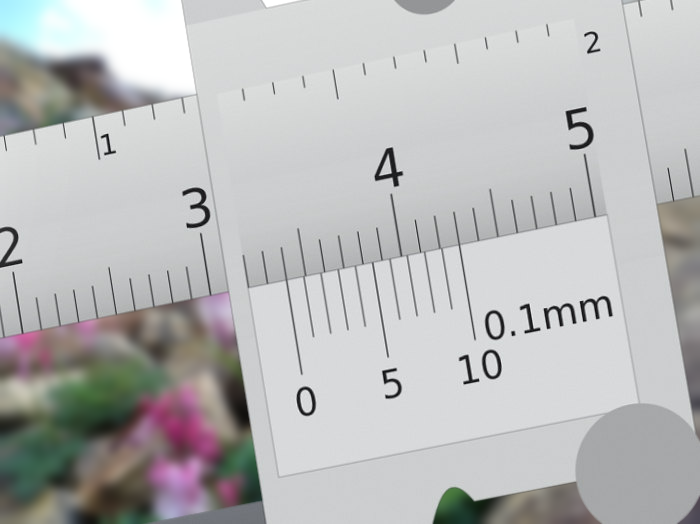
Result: 34.0 (mm)
